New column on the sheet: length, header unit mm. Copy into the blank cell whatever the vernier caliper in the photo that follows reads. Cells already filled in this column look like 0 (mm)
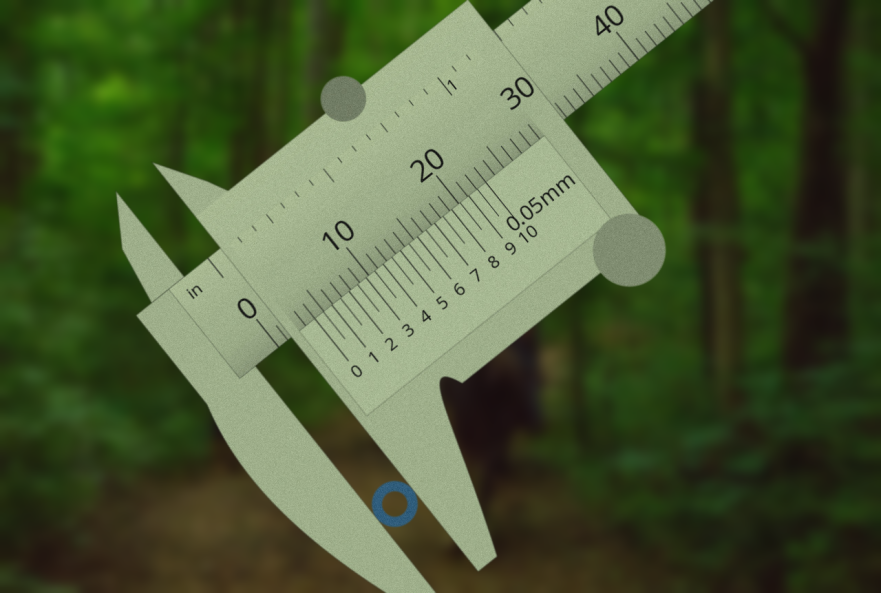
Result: 4.0 (mm)
